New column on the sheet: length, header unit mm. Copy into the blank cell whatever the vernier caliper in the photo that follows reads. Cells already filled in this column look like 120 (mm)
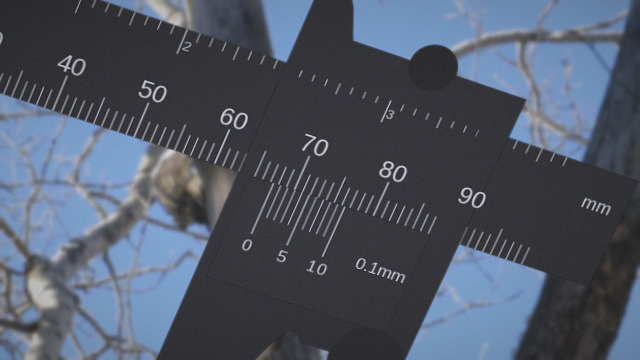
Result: 67.4 (mm)
